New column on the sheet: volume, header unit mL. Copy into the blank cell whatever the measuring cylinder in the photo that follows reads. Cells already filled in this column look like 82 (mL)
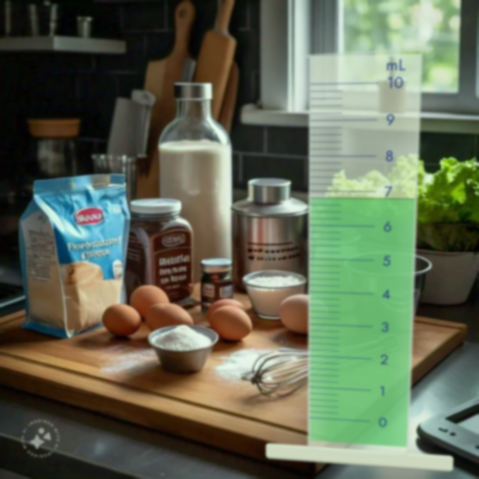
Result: 6.8 (mL)
